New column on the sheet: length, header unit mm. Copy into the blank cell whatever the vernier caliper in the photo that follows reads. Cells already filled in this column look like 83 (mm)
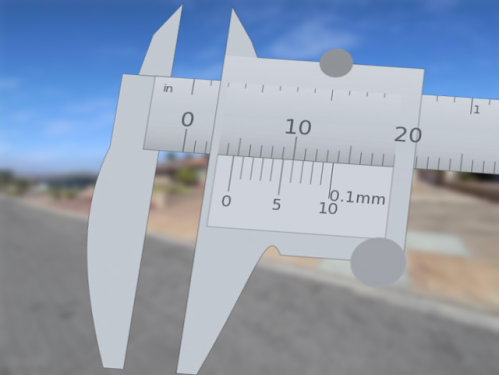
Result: 4.6 (mm)
